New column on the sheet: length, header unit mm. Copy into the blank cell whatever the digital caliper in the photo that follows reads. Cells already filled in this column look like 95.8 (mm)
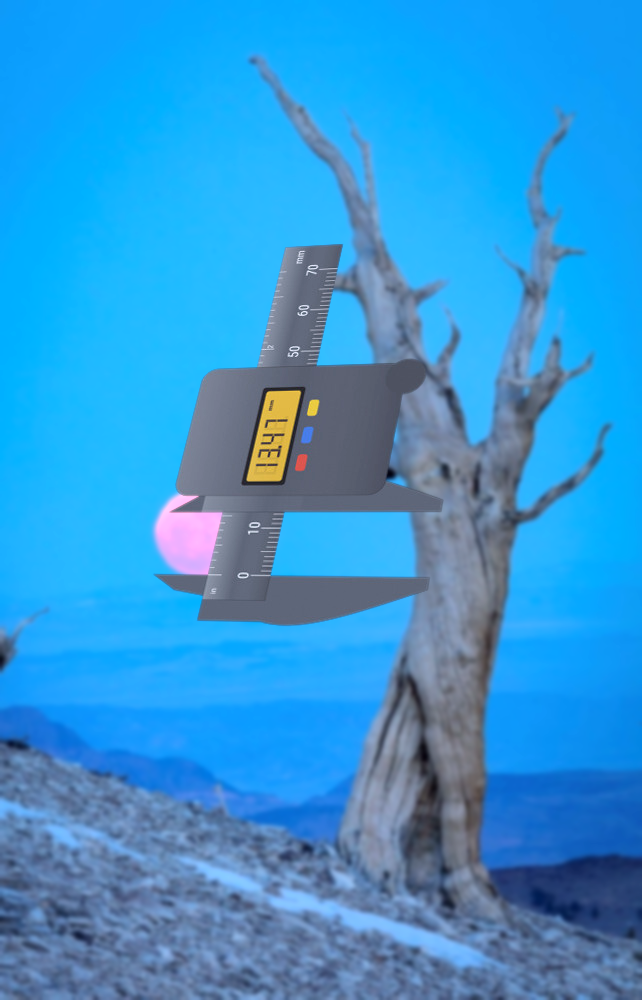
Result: 13.47 (mm)
